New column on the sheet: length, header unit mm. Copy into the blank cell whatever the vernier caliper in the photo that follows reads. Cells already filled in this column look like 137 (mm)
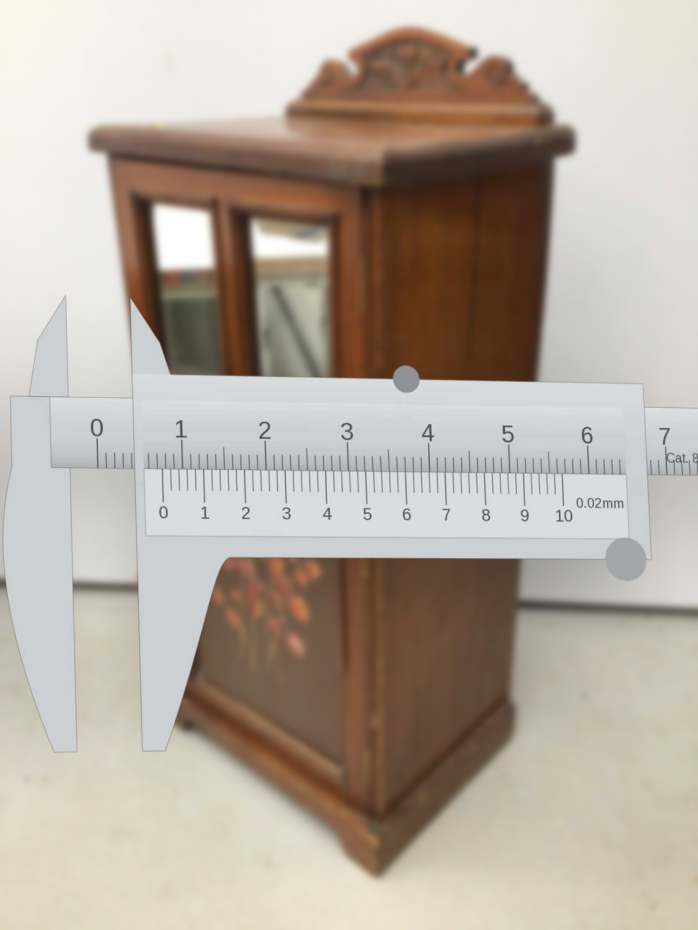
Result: 7.6 (mm)
